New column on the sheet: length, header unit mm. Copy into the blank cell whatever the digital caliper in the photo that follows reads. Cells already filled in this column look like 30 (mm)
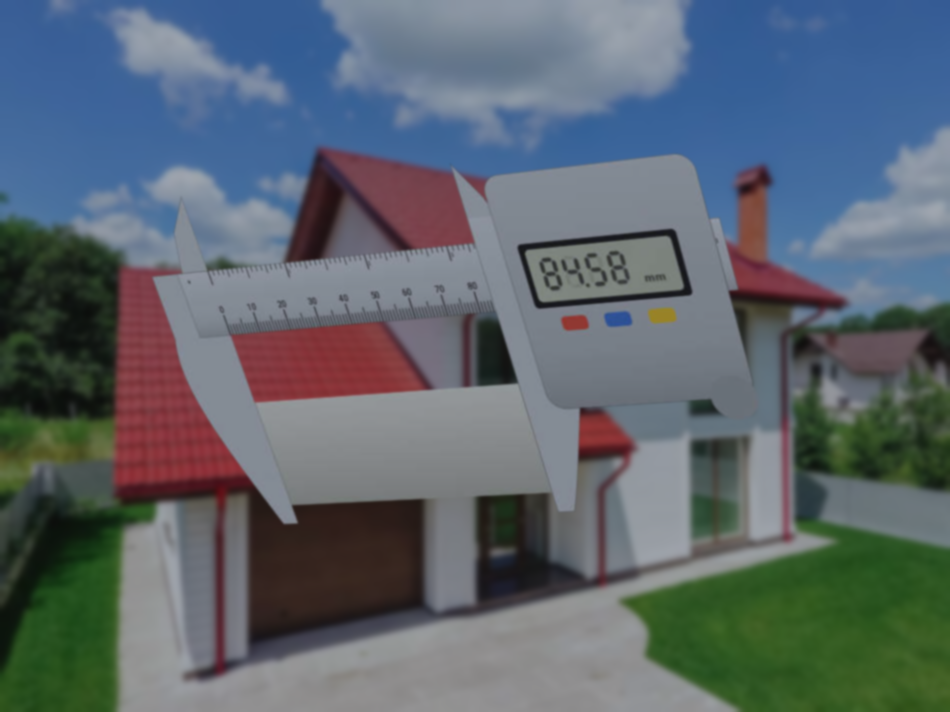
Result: 84.58 (mm)
